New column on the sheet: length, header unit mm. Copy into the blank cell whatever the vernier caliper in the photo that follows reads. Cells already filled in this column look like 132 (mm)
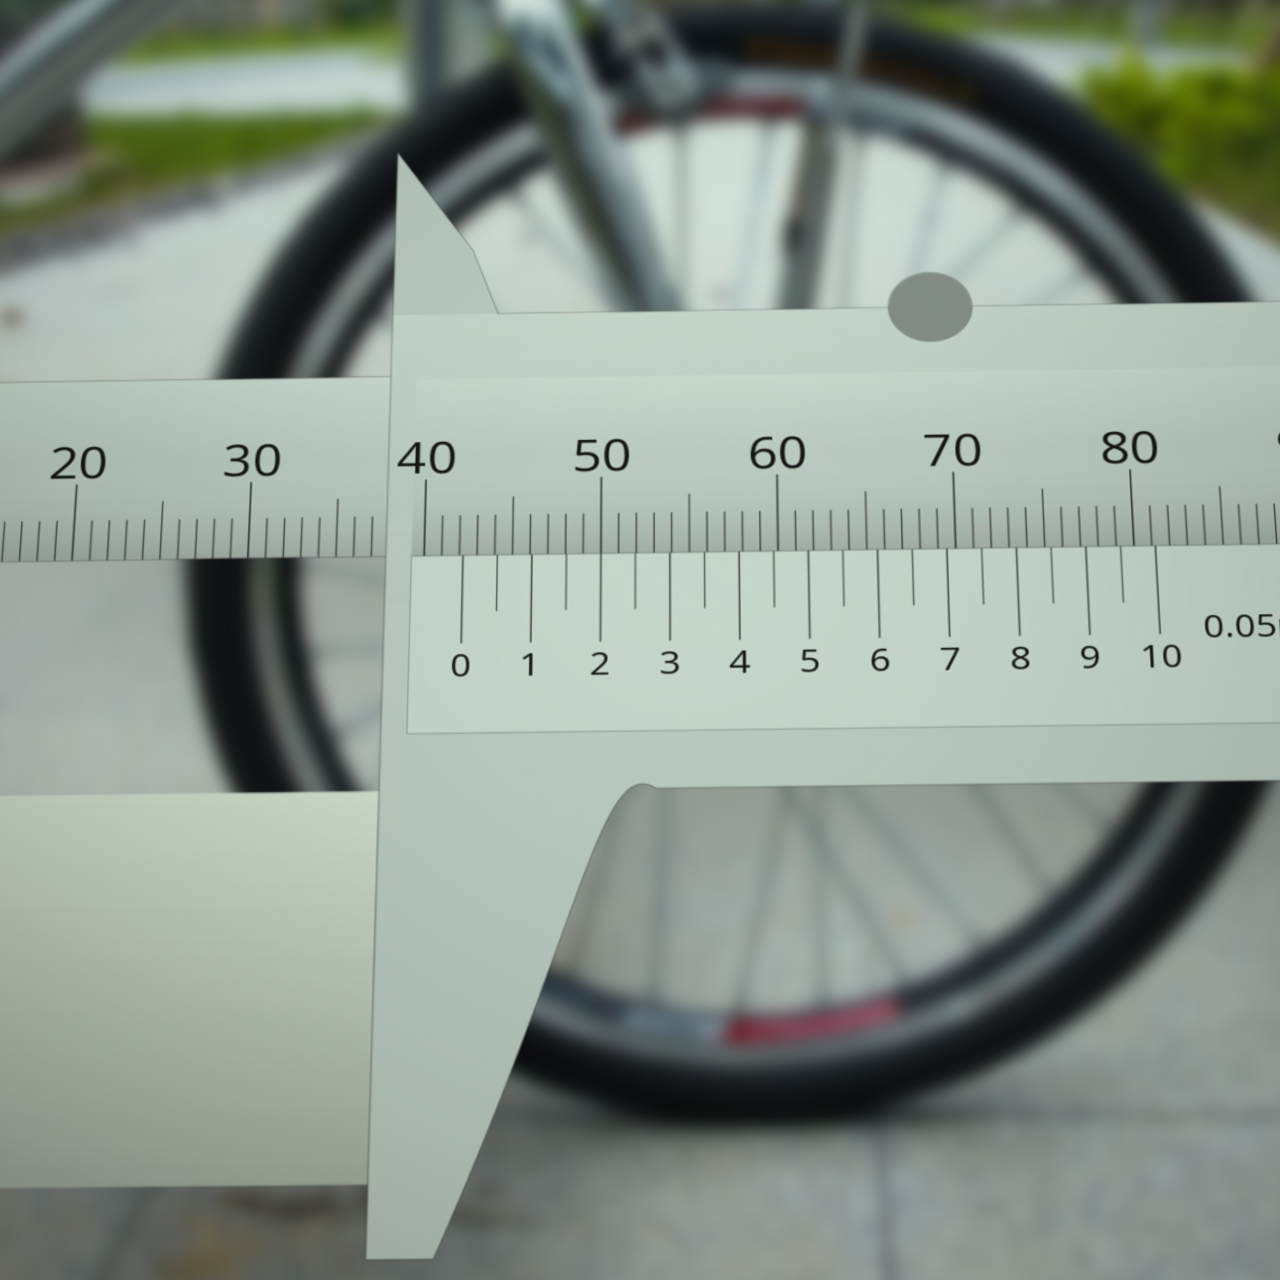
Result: 42.2 (mm)
